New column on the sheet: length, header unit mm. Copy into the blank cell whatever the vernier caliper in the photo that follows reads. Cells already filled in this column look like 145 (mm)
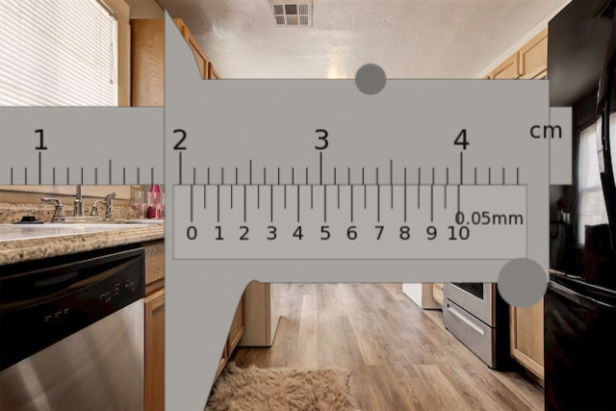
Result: 20.8 (mm)
